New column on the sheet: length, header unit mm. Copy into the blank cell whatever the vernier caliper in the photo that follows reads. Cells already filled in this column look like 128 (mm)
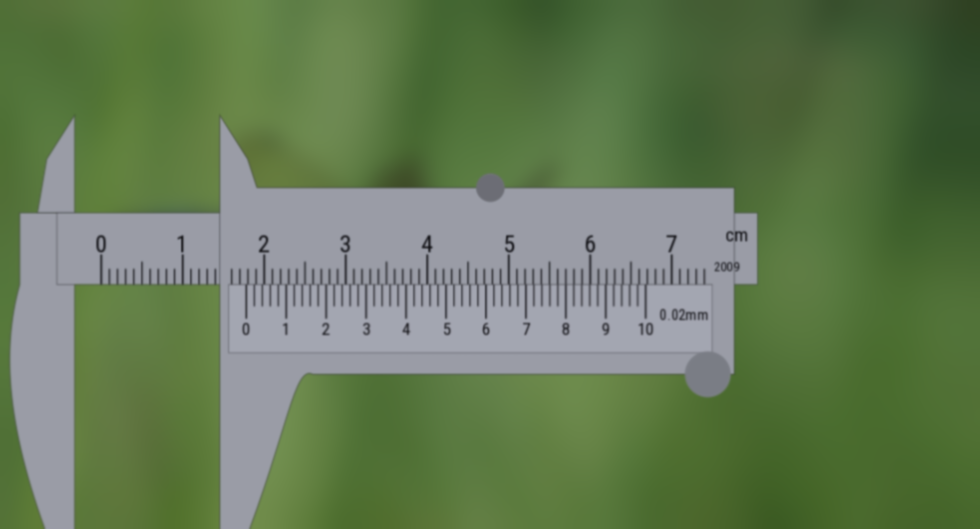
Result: 17.8 (mm)
